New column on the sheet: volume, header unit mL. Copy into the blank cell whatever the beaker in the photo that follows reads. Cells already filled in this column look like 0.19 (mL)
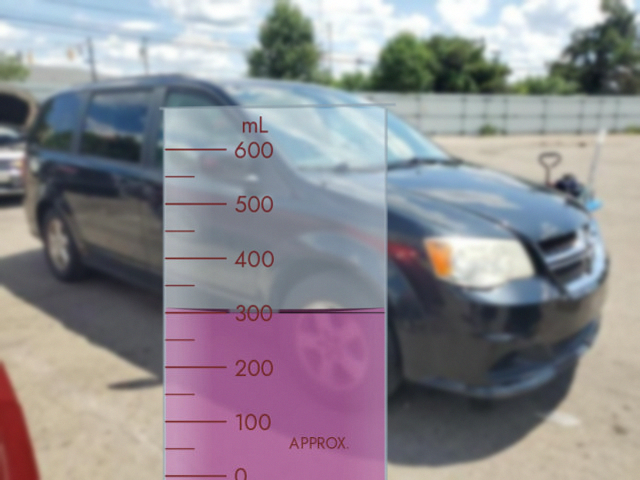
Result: 300 (mL)
